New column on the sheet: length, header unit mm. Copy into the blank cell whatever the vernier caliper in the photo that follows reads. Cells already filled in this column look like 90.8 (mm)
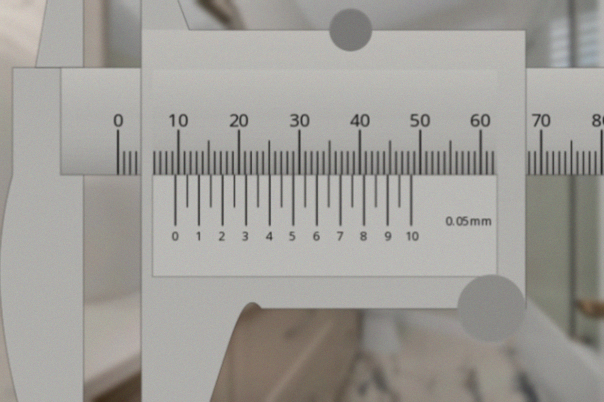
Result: 9.5 (mm)
